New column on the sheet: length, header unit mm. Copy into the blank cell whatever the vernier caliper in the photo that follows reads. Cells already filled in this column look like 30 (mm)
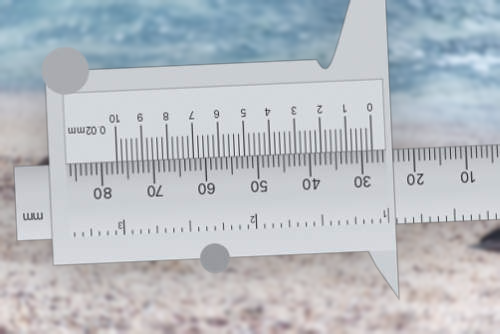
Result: 28.0 (mm)
